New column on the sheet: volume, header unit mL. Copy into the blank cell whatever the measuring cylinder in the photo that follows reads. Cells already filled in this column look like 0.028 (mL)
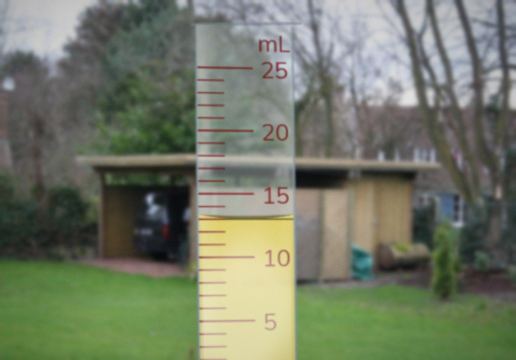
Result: 13 (mL)
